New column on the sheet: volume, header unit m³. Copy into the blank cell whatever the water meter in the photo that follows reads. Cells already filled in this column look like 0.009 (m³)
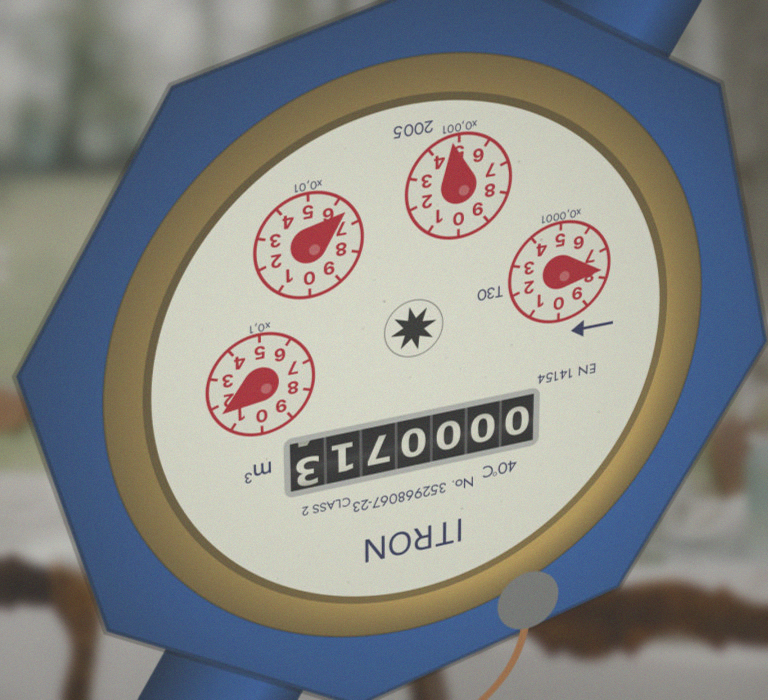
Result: 713.1647 (m³)
